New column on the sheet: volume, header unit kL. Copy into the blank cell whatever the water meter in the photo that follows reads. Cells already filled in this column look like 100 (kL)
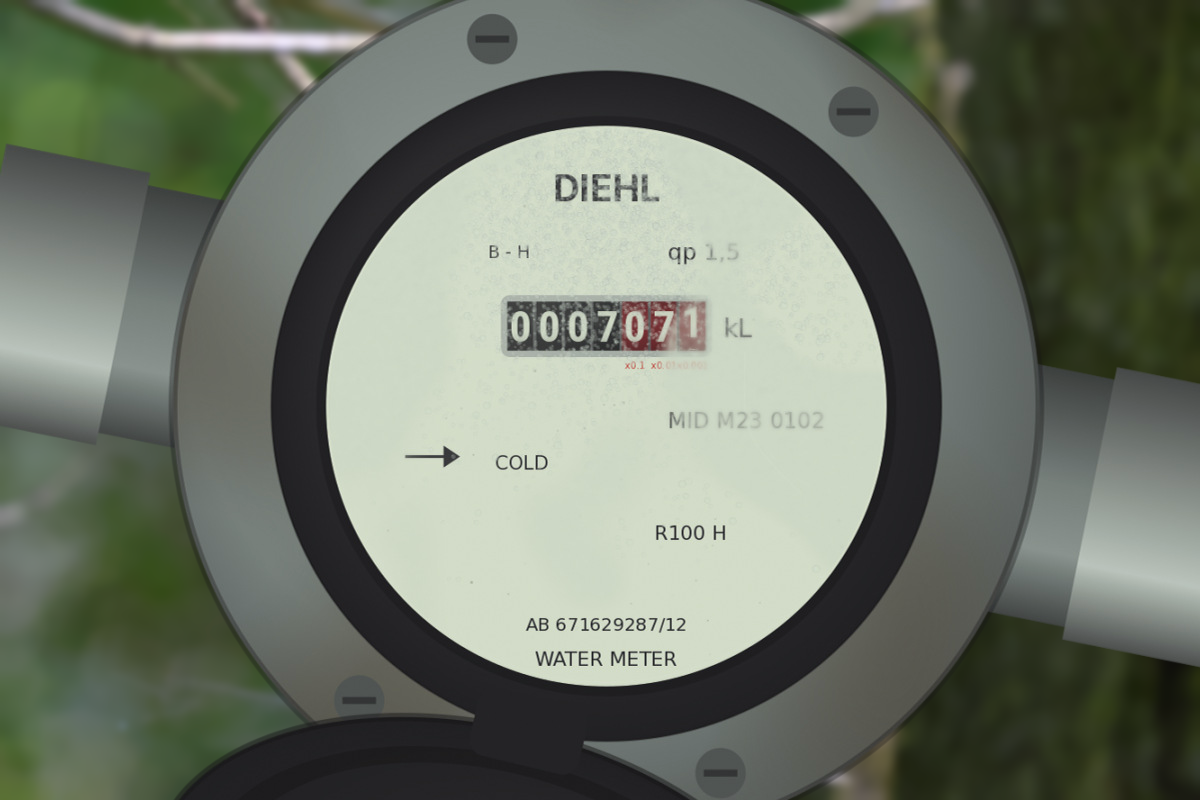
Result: 7.071 (kL)
